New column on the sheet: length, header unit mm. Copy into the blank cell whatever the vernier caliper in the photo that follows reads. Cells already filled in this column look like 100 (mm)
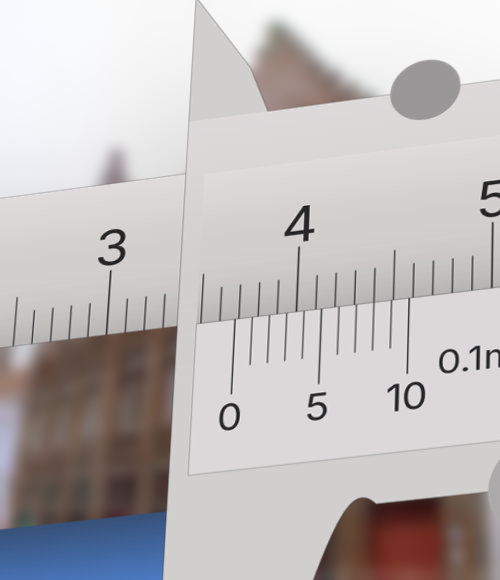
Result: 36.8 (mm)
